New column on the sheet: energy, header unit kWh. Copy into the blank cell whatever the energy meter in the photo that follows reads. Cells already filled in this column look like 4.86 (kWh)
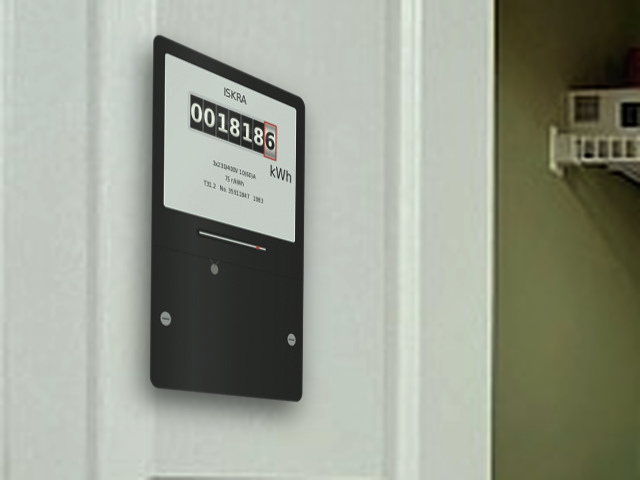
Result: 1818.6 (kWh)
